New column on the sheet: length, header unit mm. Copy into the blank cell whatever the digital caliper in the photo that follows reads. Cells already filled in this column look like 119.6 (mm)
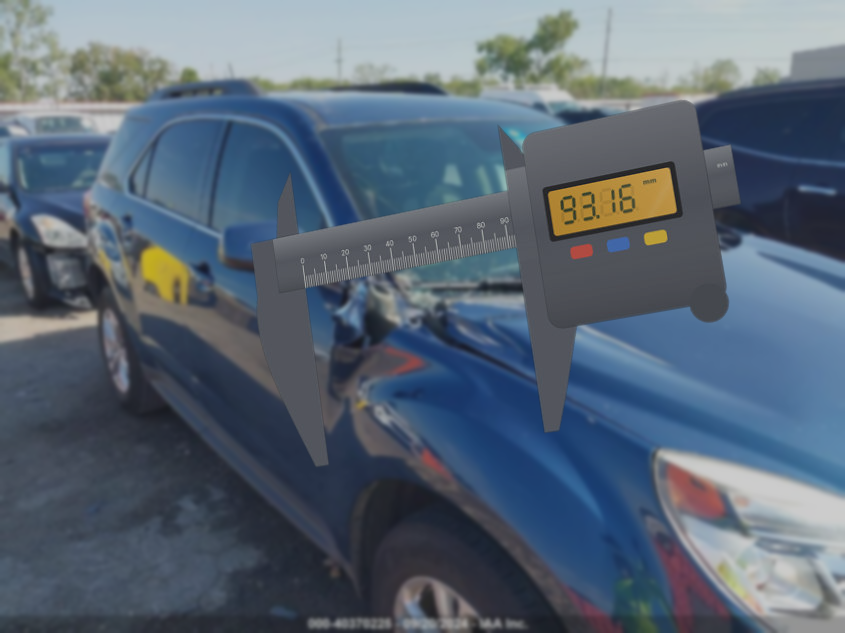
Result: 93.16 (mm)
